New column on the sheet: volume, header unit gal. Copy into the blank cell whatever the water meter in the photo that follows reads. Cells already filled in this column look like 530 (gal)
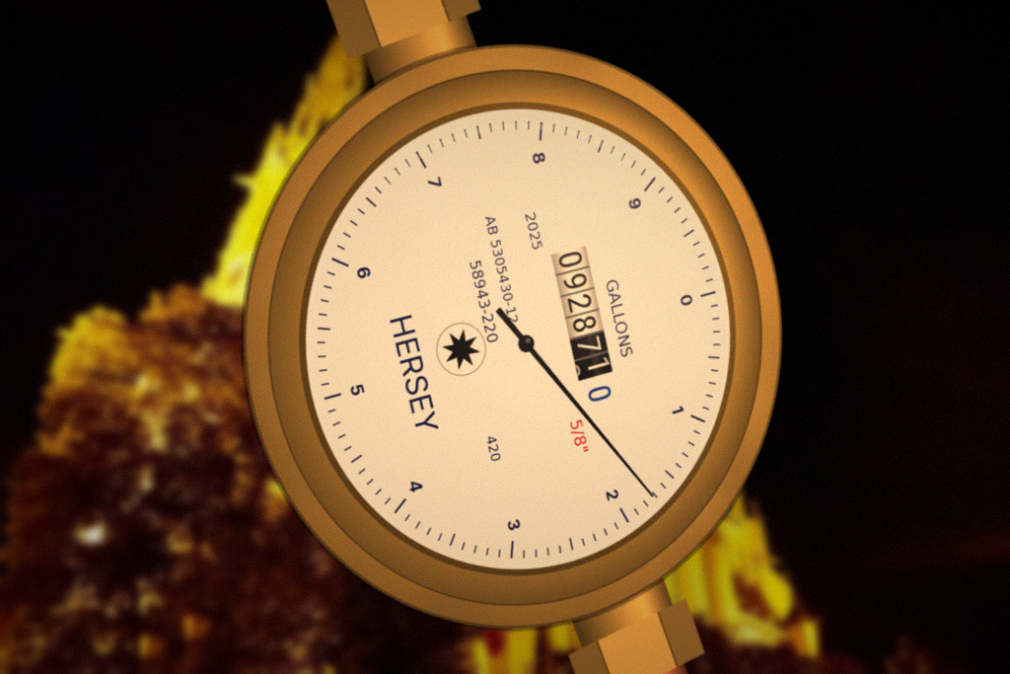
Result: 928711.7 (gal)
